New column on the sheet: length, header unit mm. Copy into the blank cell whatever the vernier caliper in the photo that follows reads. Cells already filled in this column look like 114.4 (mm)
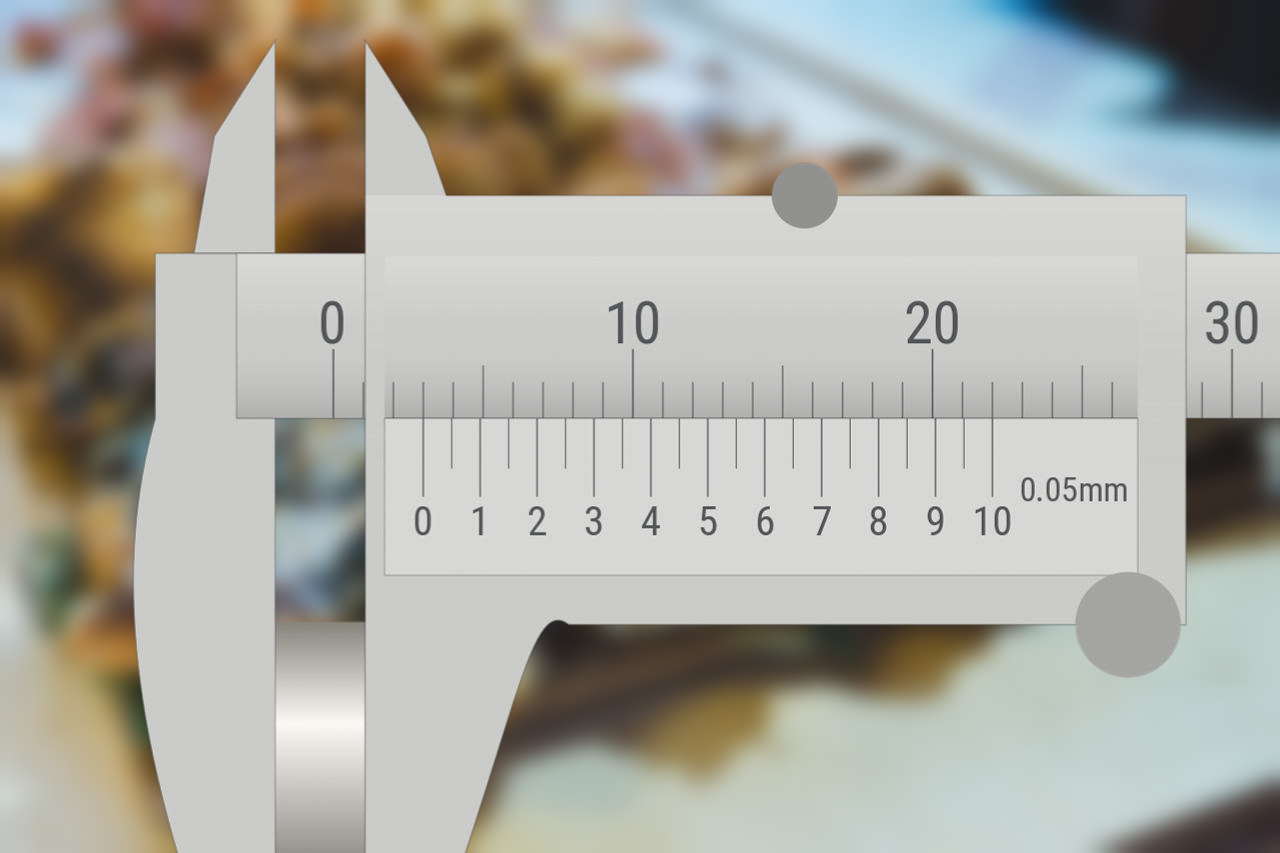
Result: 3.00 (mm)
